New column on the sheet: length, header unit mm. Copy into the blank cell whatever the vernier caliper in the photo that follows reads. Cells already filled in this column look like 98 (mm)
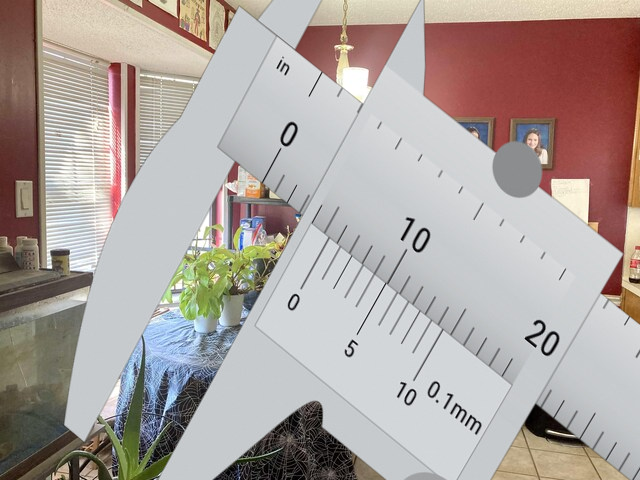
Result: 5.4 (mm)
